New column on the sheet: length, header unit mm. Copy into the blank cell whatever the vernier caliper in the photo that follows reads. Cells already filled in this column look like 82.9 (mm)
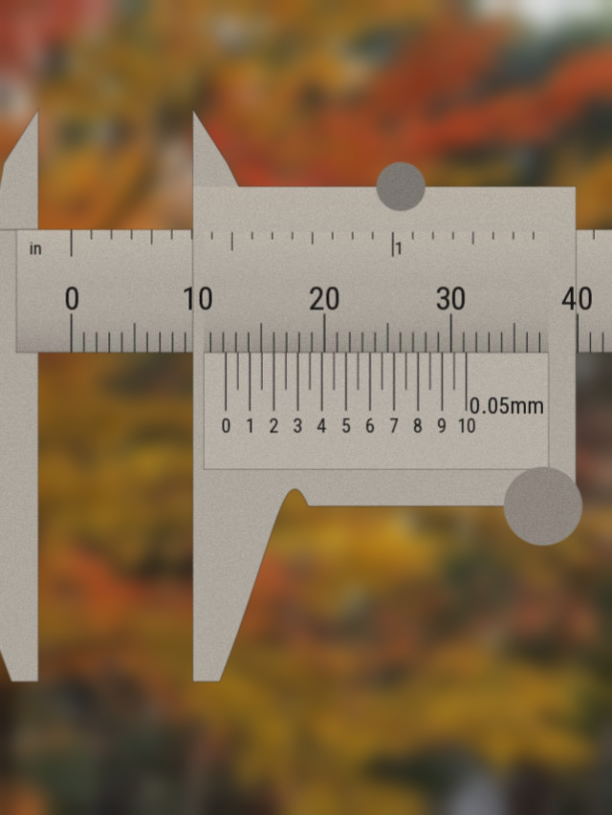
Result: 12.2 (mm)
